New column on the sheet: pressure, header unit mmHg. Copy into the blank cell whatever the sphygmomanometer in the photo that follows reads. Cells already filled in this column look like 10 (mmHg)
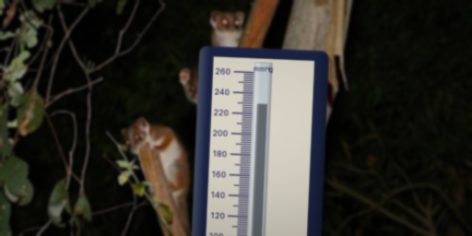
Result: 230 (mmHg)
